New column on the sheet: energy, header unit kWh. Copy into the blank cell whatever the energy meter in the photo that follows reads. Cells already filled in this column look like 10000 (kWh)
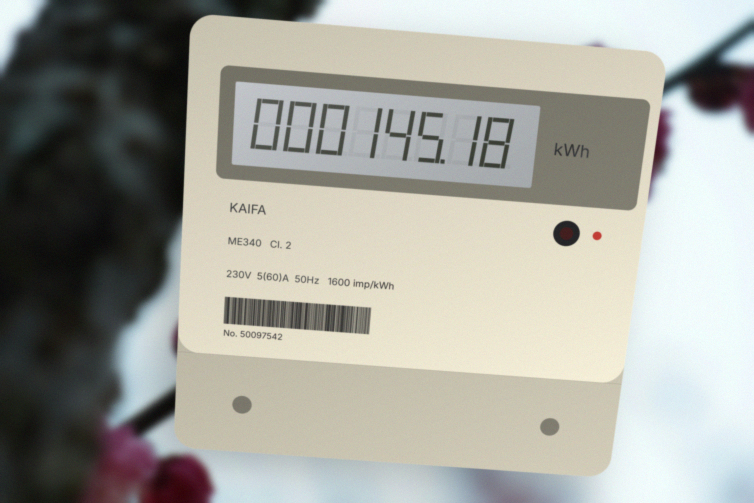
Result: 145.18 (kWh)
